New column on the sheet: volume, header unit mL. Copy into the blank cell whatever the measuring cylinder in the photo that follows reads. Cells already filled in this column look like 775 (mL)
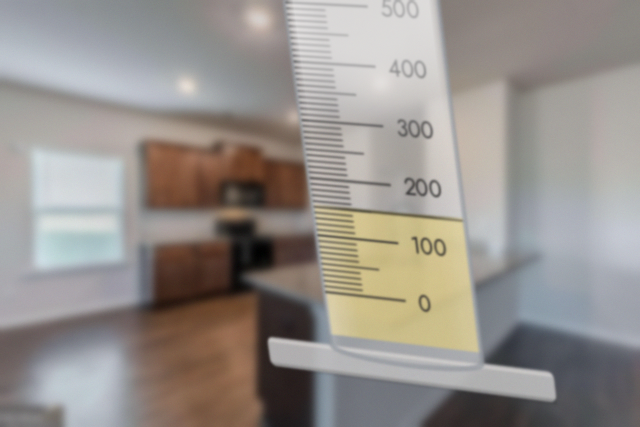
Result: 150 (mL)
